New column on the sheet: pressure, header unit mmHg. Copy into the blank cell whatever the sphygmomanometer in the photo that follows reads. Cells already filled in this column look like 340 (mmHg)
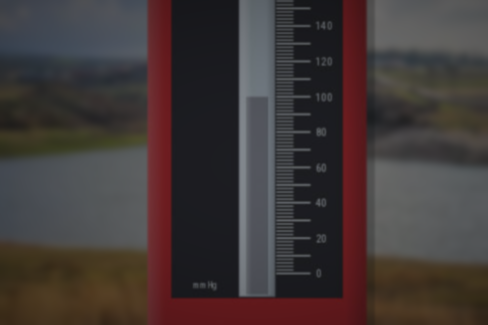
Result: 100 (mmHg)
